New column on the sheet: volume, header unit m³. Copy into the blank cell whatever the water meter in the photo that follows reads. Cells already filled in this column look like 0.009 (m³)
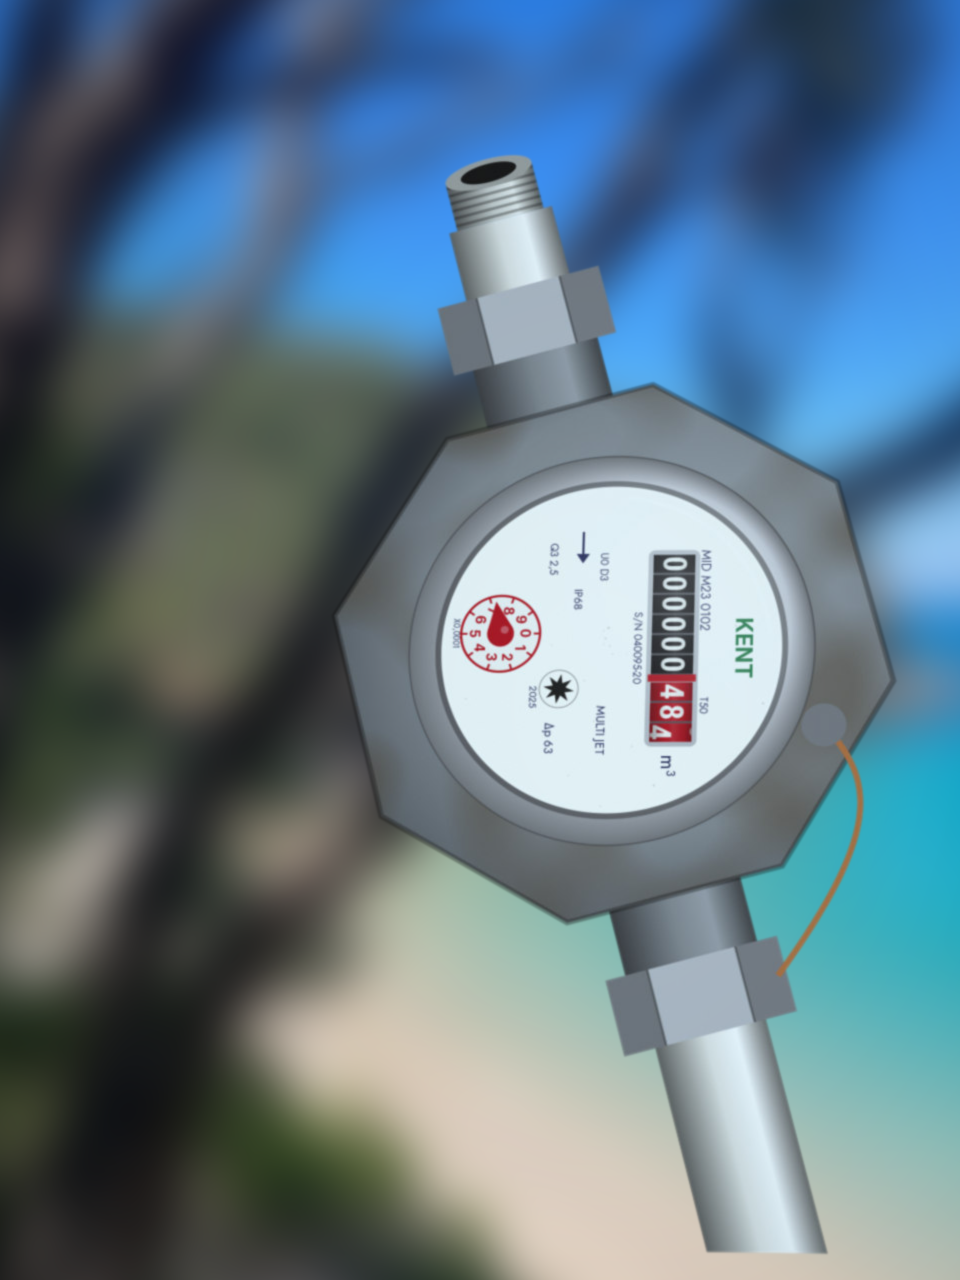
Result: 0.4837 (m³)
